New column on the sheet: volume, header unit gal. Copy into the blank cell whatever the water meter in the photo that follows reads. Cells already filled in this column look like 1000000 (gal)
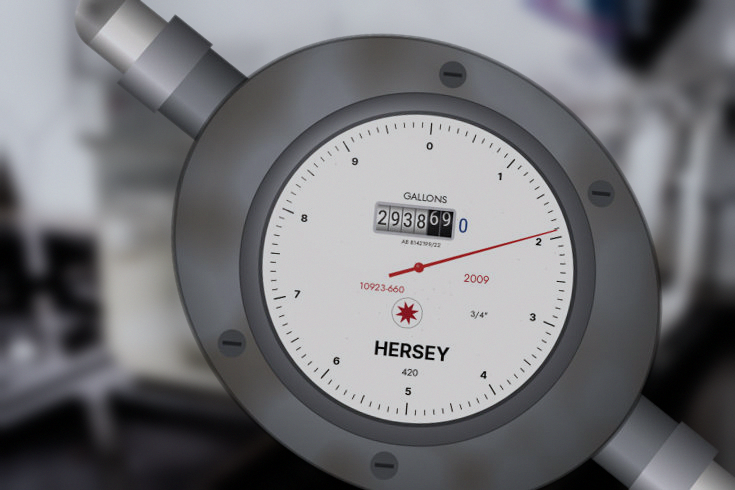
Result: 2938691.9 (gal)
